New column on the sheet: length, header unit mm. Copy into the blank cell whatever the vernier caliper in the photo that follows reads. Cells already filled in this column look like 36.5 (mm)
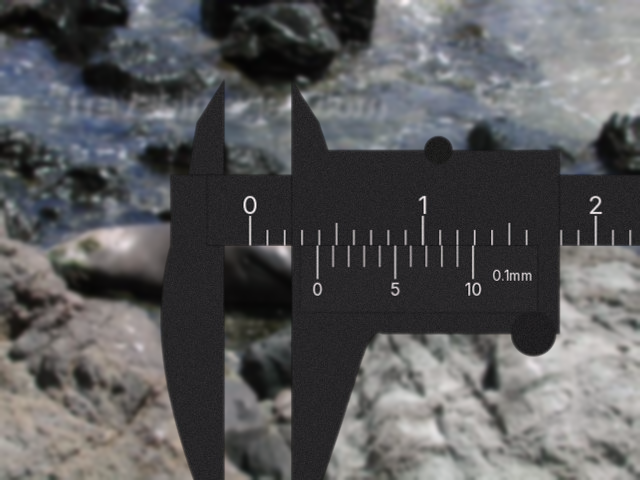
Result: 3.9 (mm)
